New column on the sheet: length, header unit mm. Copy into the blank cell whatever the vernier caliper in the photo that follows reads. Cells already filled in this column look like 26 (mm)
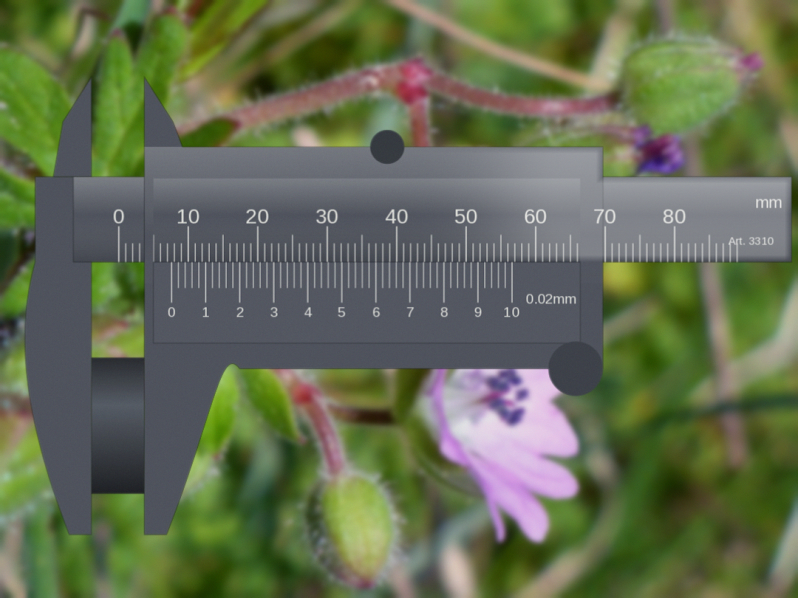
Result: 7.6 (mm)
